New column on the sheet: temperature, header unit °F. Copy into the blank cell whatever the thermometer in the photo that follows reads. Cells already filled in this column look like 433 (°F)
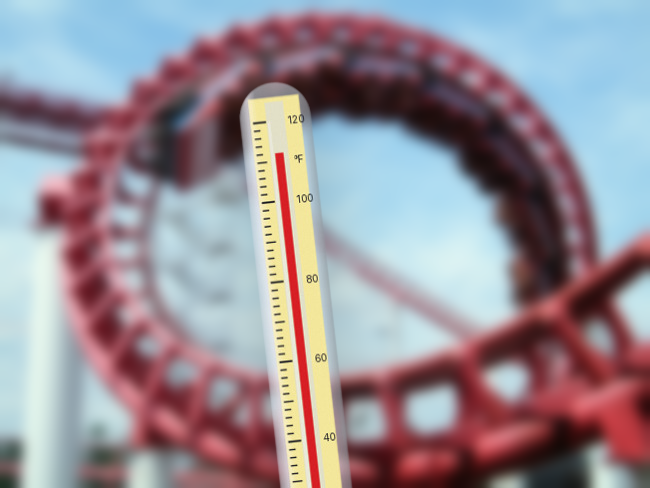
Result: 112 (°F)
